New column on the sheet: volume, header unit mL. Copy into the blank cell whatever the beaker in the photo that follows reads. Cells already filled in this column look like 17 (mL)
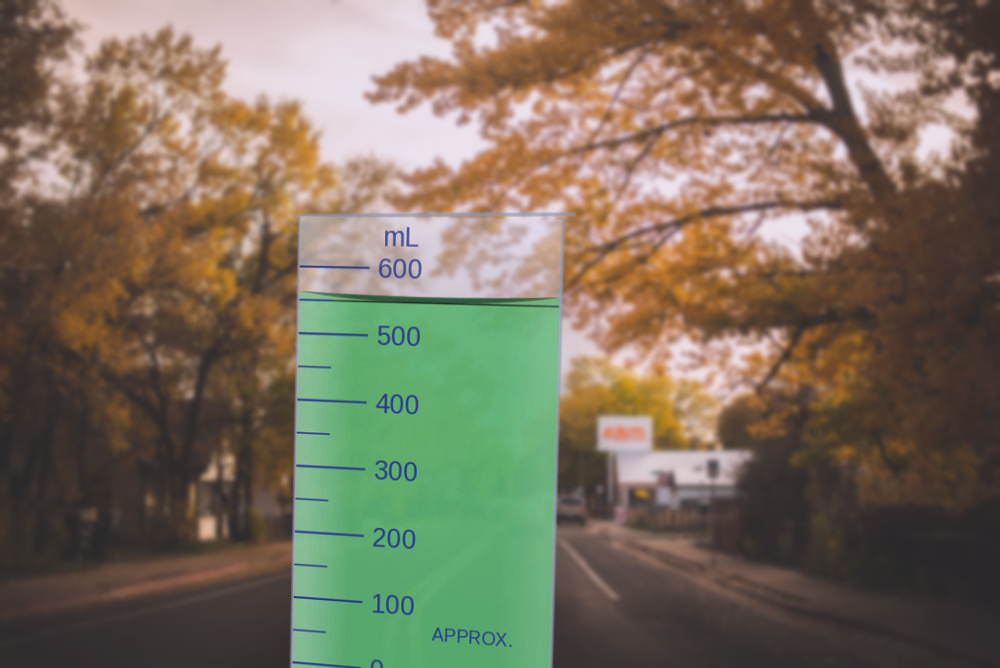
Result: 550 (mL)
